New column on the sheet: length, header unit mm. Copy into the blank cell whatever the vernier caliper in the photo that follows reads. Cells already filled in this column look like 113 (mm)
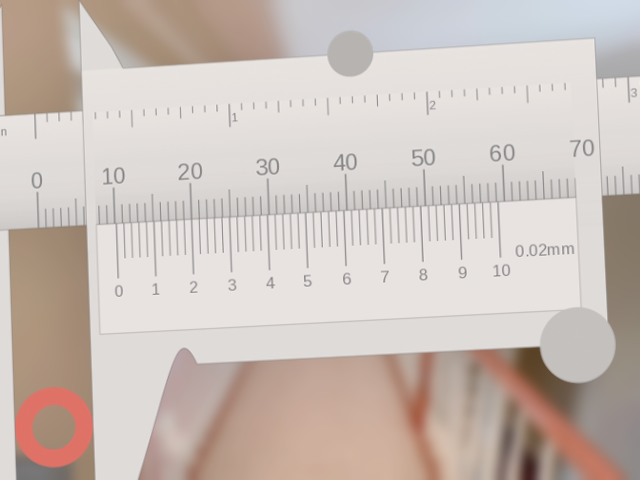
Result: 10.2 (mm)
